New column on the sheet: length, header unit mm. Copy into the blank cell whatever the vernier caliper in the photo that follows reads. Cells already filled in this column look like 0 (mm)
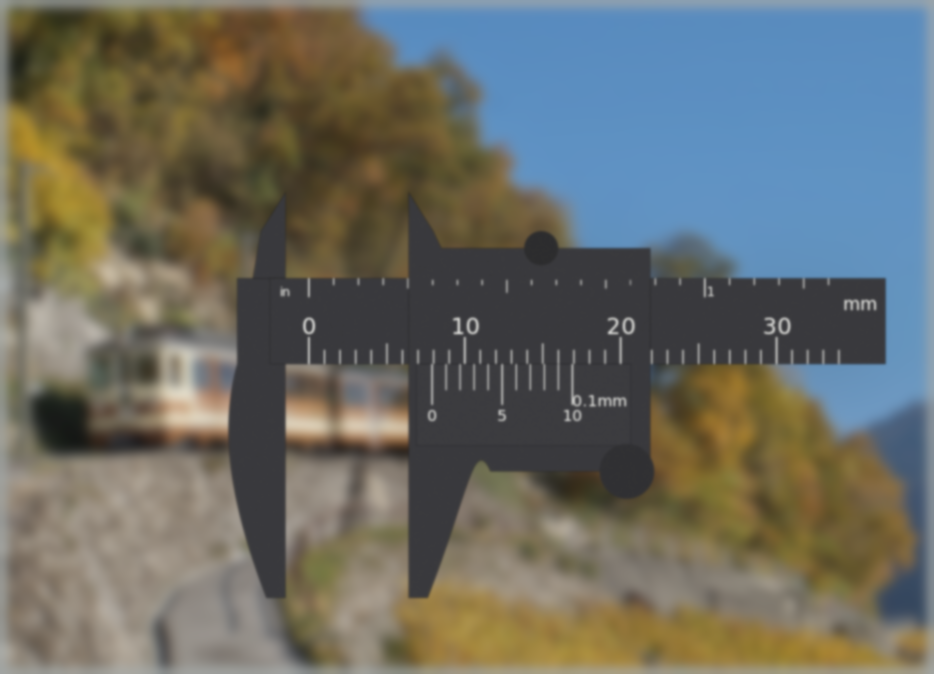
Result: 7.9 (mm)
